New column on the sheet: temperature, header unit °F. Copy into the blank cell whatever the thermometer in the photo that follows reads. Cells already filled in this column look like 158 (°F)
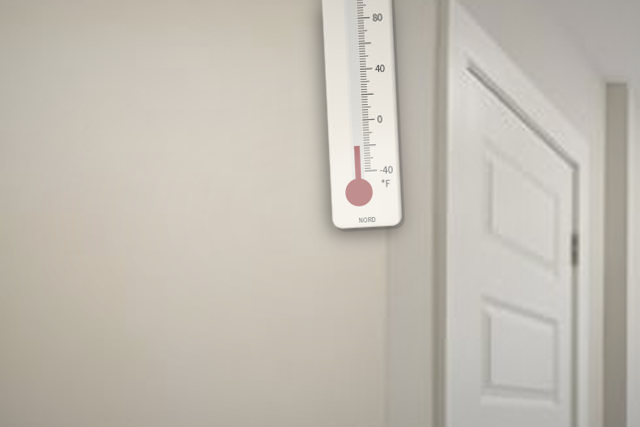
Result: -20 (°F)
